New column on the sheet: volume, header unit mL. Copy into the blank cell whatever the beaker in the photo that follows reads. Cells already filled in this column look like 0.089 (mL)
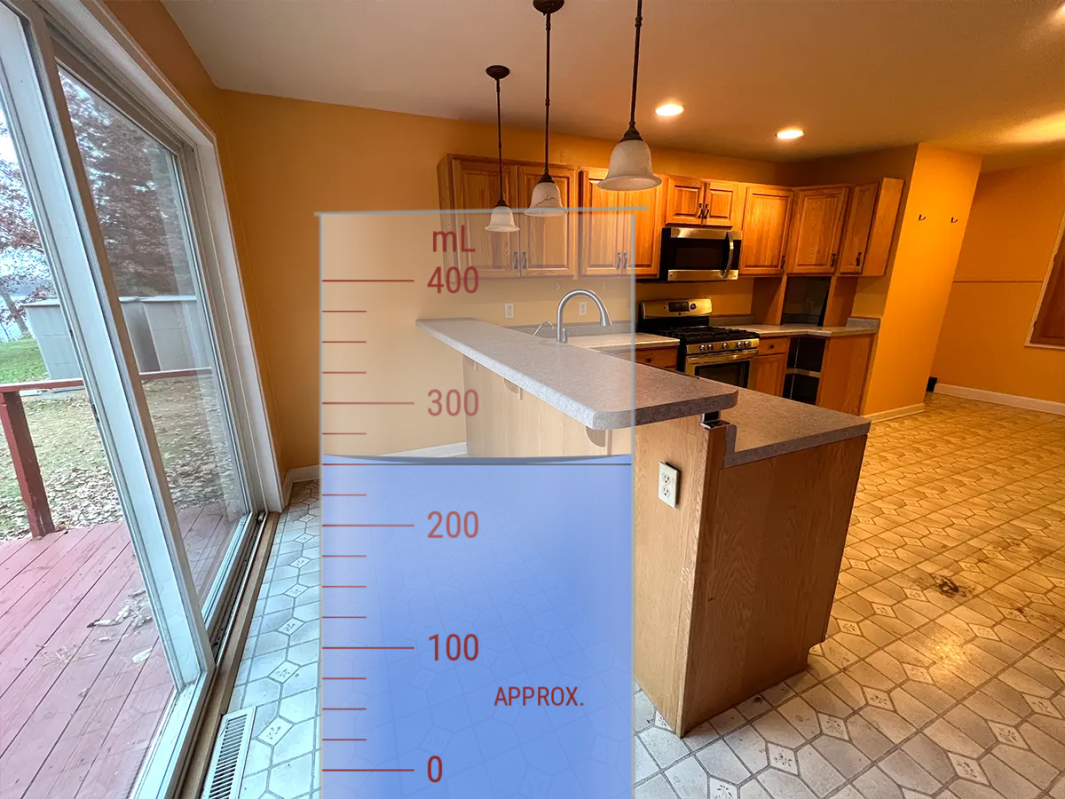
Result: 250 (mL)
